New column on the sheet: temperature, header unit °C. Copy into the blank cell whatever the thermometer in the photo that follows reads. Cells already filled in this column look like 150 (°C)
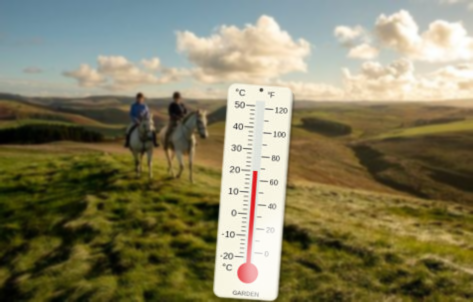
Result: 20 (°C)
